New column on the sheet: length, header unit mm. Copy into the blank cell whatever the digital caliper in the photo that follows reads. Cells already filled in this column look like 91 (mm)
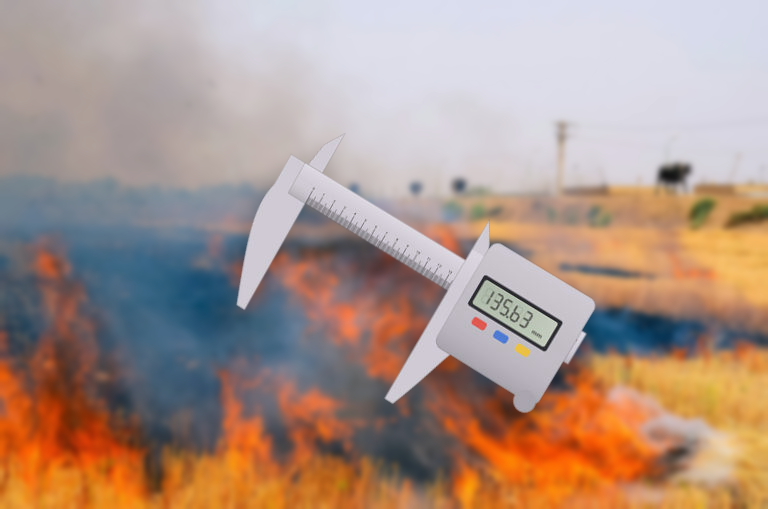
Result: 135.63 (mm)
